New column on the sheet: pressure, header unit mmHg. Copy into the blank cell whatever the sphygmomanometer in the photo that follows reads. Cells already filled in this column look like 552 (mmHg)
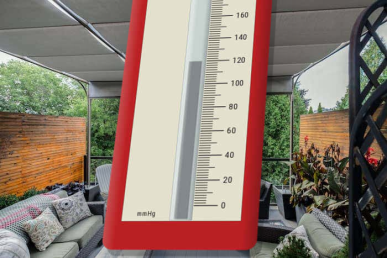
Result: 120 (mmHg)
